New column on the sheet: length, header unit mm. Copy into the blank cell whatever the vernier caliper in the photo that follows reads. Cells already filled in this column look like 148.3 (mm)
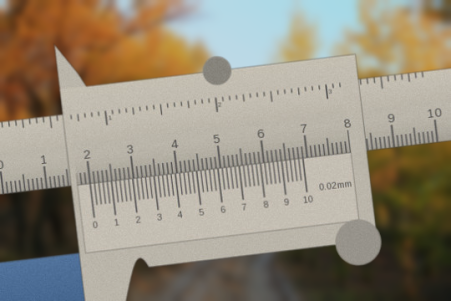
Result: 20.0 (mm)
